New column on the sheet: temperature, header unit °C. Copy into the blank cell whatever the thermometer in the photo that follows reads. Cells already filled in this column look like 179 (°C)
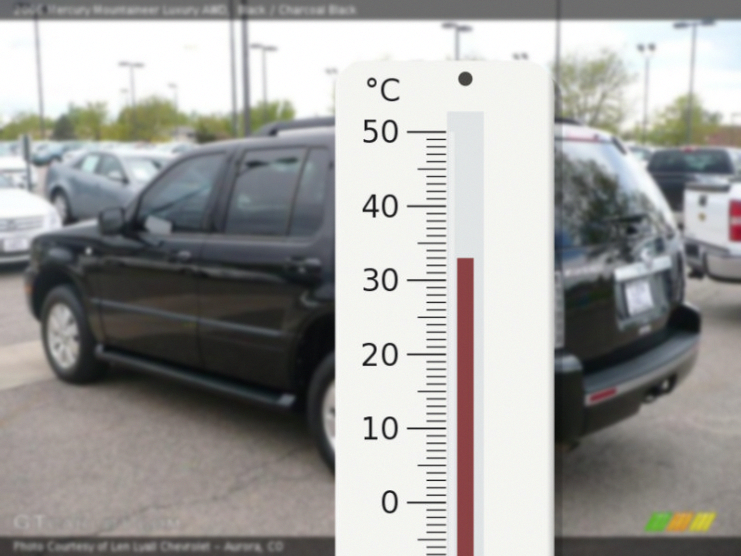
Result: 33 (°C)
